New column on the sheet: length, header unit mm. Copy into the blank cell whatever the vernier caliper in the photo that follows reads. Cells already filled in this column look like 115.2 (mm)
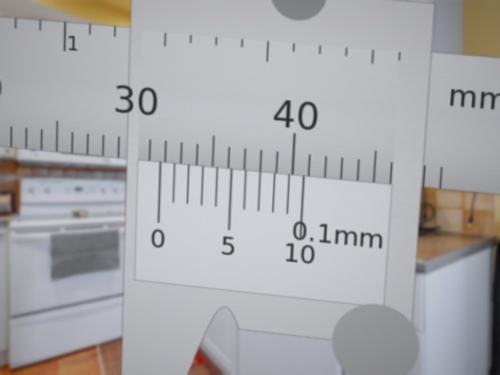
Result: 31.7 (mm)
